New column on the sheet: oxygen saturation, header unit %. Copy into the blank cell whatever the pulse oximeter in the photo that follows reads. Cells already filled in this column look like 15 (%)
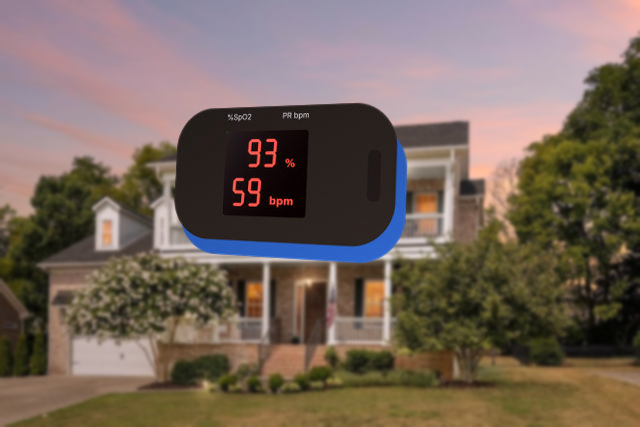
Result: 93 (%)
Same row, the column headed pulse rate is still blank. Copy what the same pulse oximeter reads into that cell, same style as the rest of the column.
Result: 59 (bpm)
